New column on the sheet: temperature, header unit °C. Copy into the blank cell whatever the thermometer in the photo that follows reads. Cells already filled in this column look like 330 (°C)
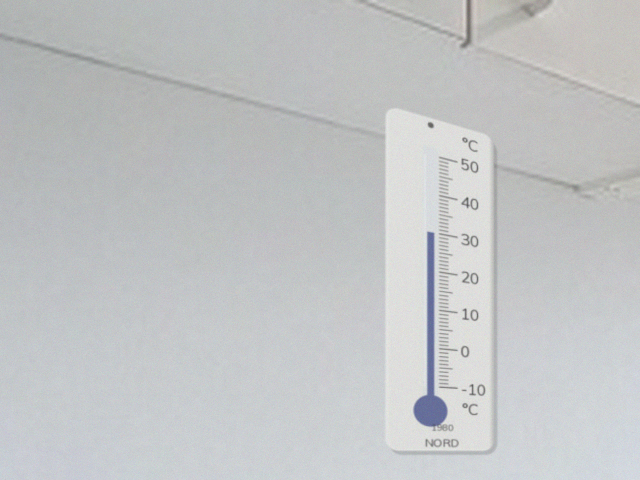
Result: 30 (°C)
